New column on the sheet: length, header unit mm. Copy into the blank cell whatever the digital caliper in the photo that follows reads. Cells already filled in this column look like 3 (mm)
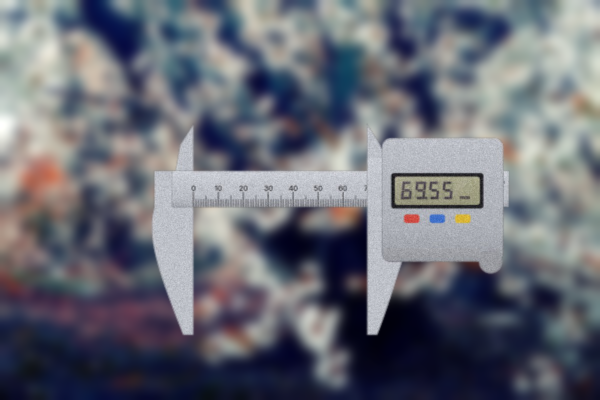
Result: 69.55 (mm)
